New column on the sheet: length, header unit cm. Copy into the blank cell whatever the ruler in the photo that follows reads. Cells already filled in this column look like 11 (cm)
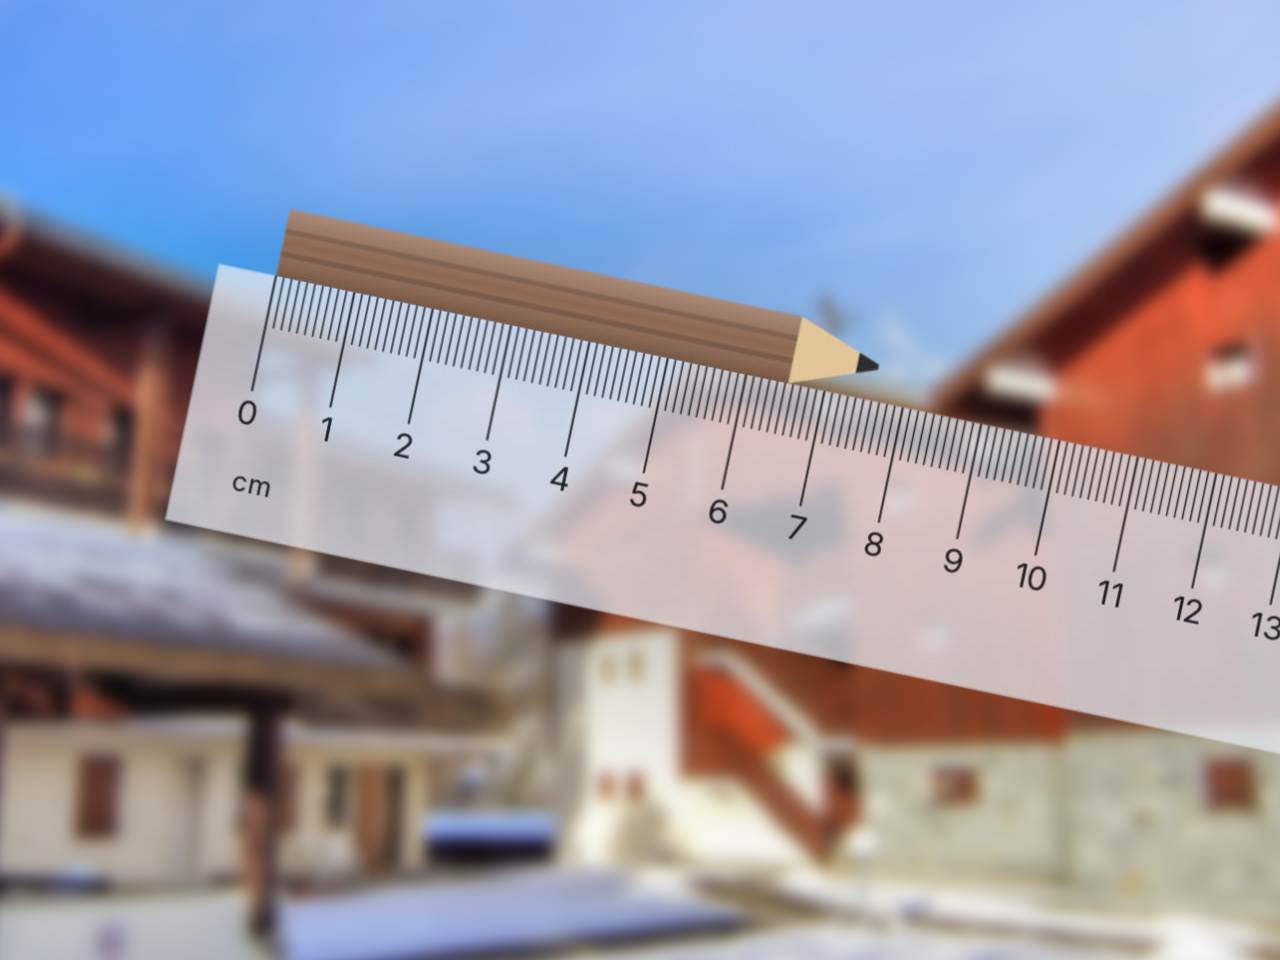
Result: 7.6 (cm)
